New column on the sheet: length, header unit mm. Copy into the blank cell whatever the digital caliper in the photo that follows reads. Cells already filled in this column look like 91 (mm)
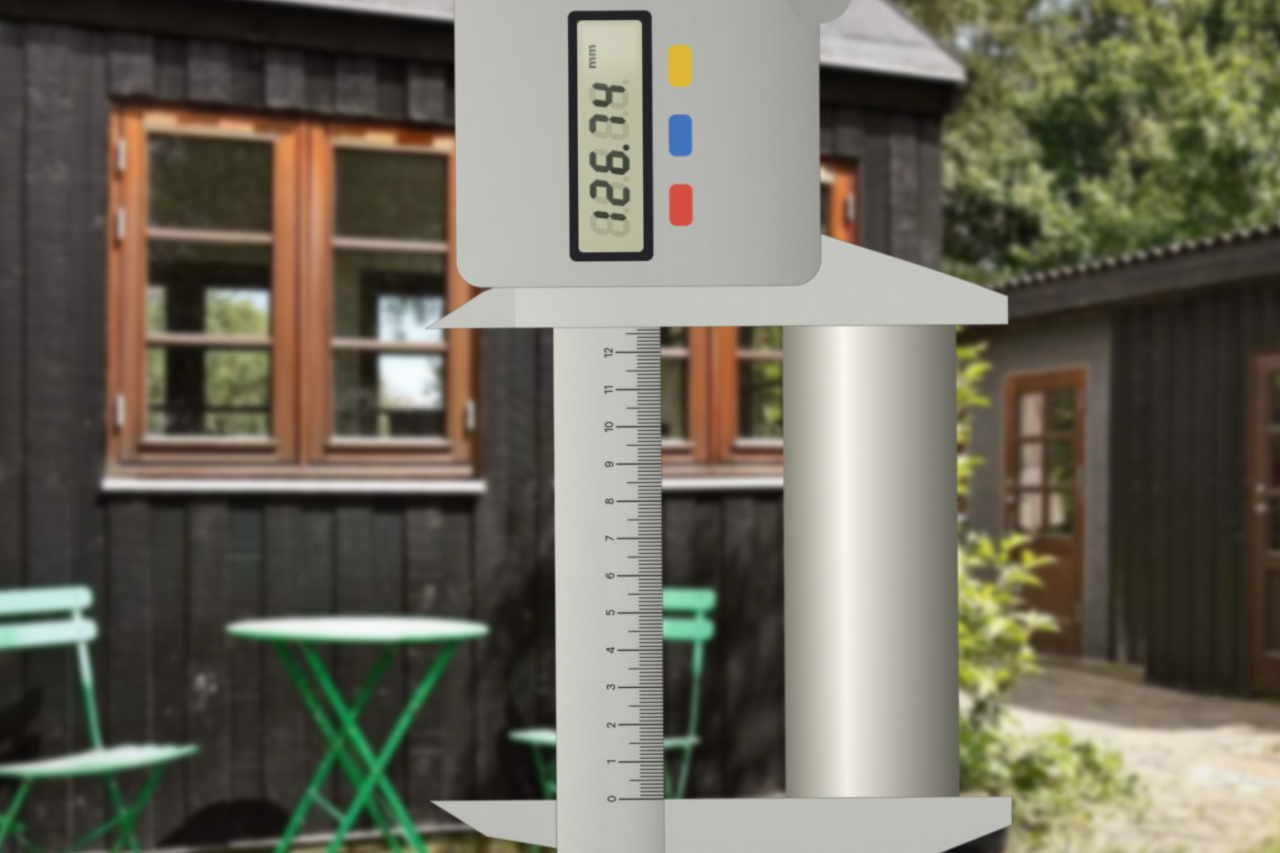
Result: 126.74 (mm)
